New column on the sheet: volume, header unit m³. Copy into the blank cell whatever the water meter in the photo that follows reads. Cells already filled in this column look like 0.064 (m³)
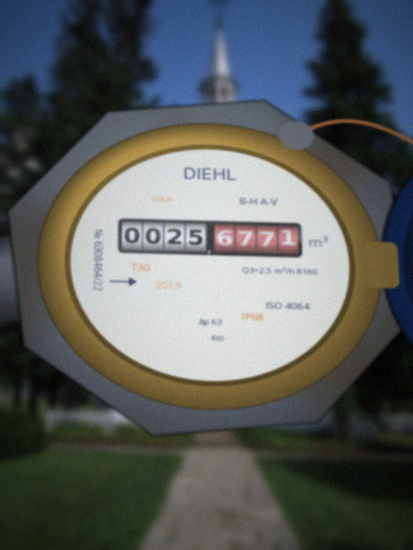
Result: 25.6771 (m³)
